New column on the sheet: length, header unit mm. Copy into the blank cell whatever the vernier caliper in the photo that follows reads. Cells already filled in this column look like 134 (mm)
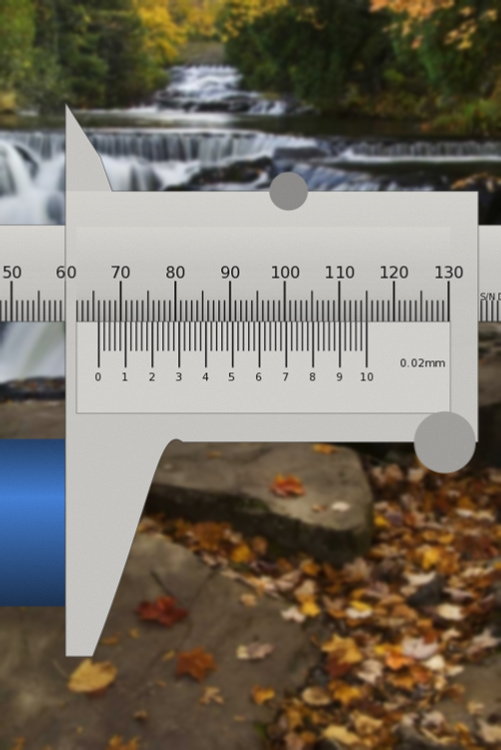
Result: 66.0 (mm)
